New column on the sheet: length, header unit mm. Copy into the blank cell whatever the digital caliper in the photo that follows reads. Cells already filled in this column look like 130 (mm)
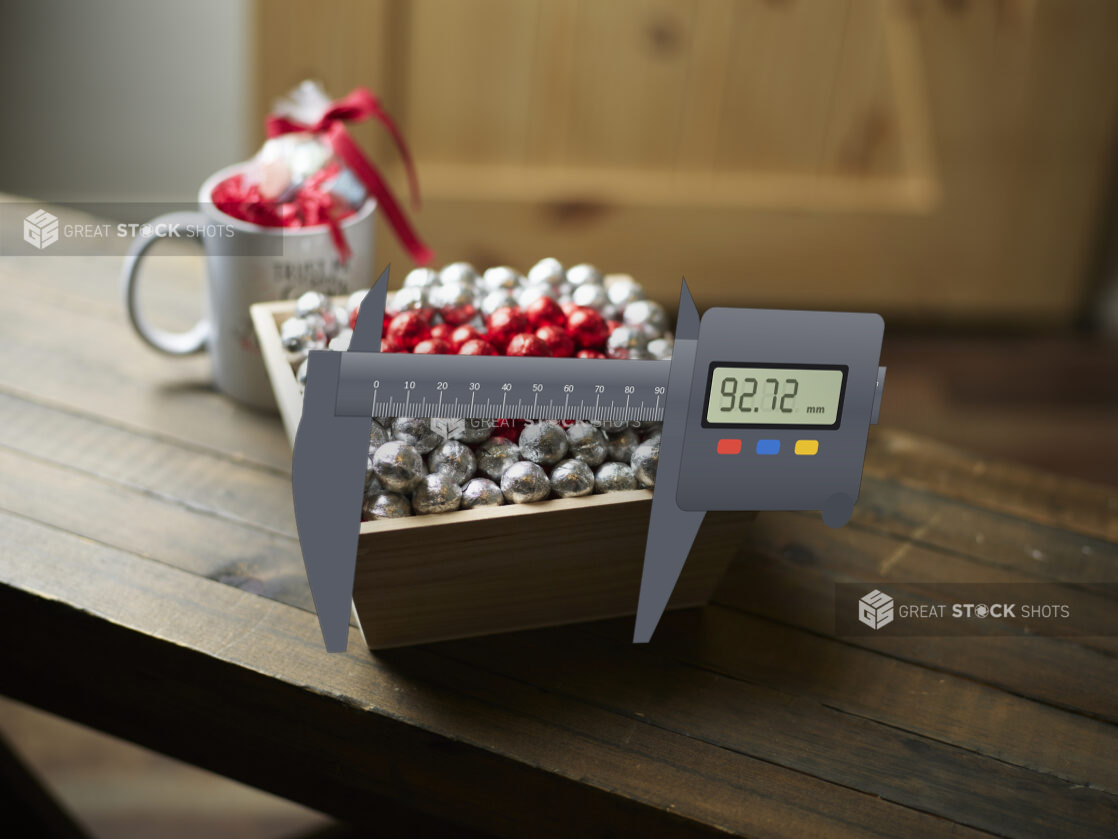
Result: 92.72 (mm)
